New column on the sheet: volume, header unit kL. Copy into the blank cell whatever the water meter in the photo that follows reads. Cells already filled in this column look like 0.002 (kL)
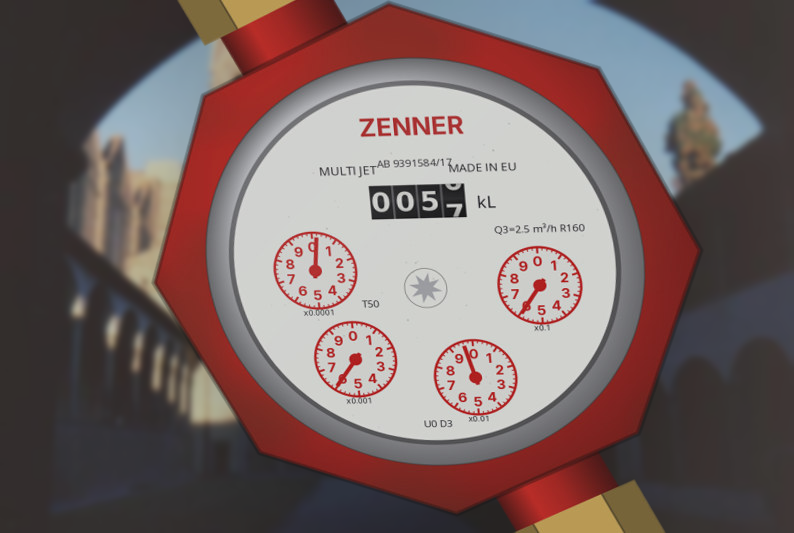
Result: 56.5960 (kL)
